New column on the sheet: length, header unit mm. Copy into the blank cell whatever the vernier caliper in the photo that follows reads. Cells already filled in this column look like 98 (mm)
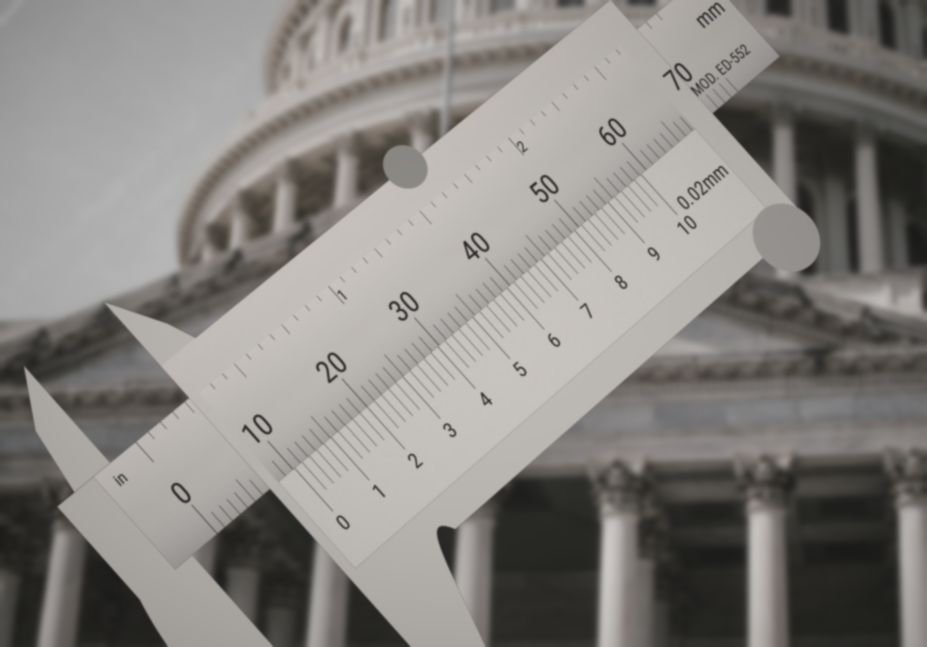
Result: 10.2 (mm)
